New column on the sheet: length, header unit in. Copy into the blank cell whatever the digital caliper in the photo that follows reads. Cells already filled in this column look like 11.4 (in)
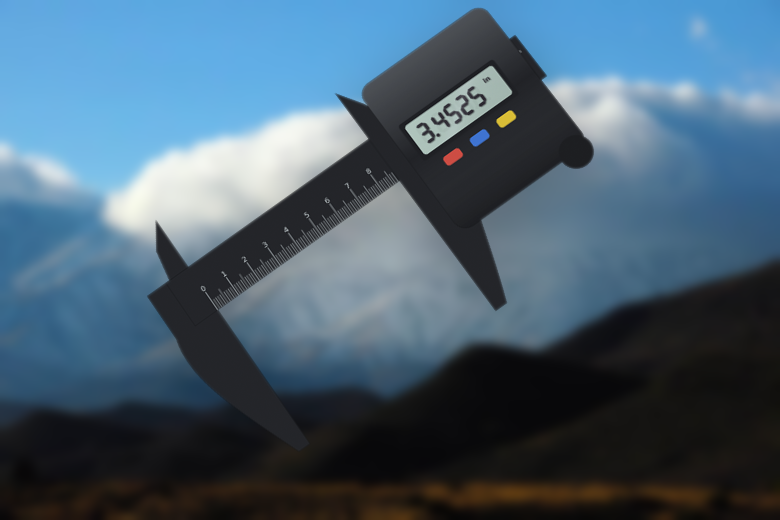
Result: 3.4525 (in)
